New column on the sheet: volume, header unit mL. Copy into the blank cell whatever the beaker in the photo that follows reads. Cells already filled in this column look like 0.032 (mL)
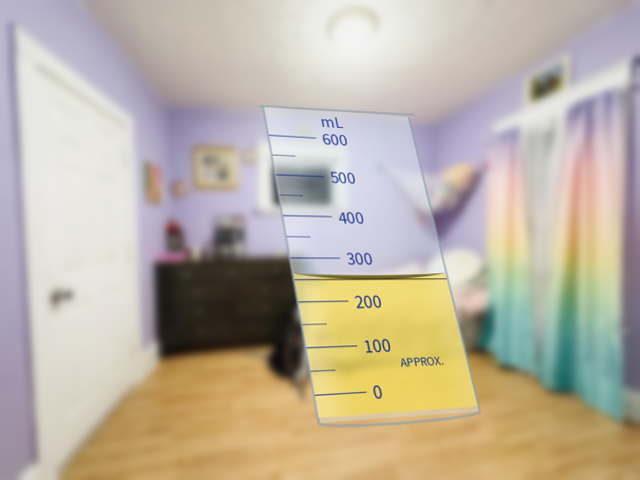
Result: 250 (mL)
